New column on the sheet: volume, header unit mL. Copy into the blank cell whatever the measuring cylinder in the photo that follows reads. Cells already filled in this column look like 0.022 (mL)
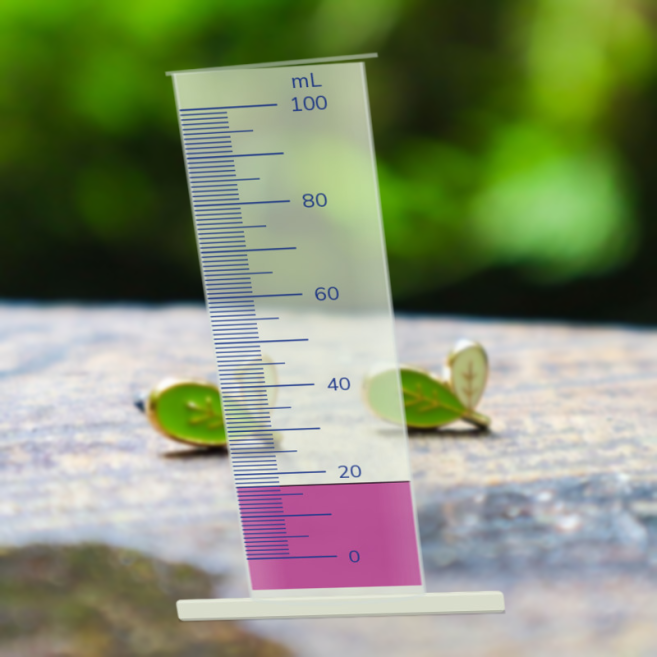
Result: 17 (mL)
